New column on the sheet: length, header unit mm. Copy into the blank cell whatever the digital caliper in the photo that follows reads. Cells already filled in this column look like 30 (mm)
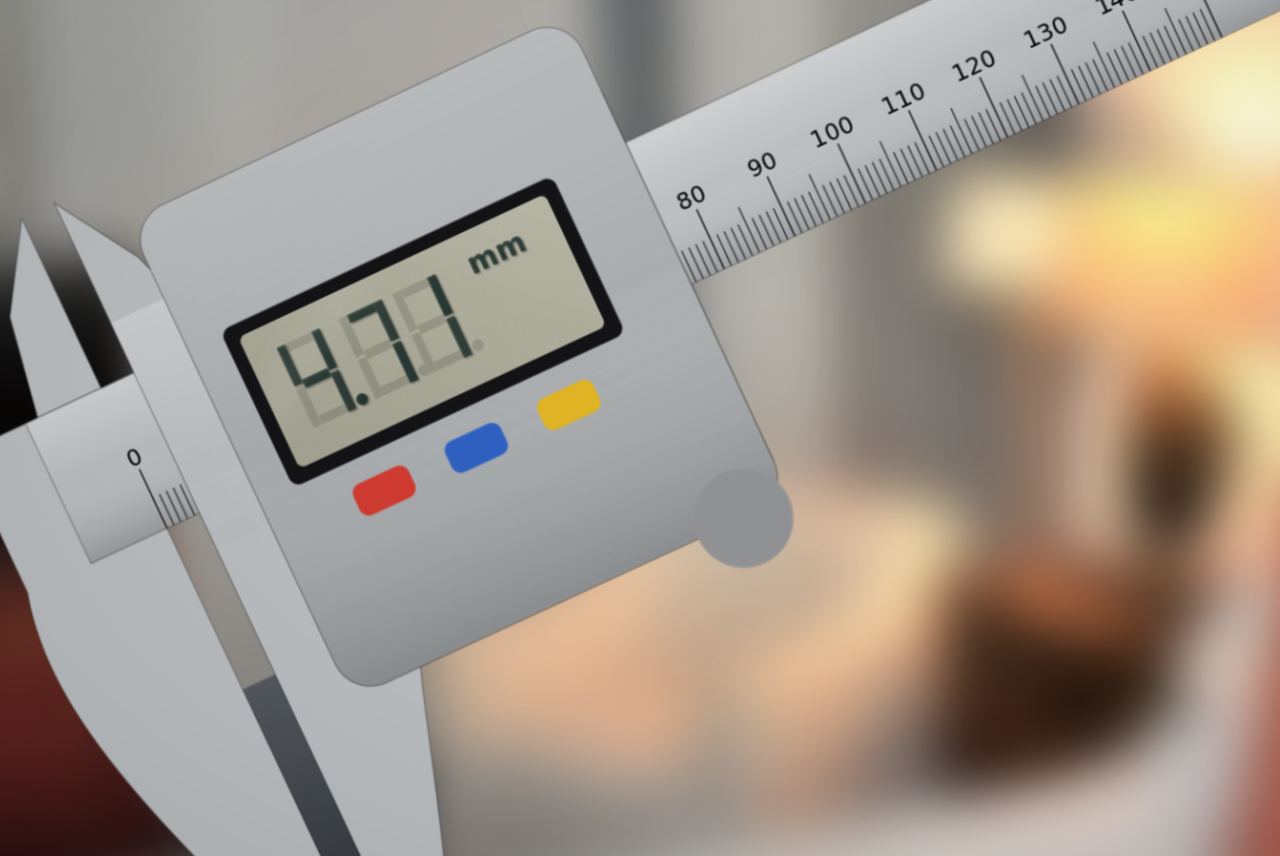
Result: 4.71 (mm)
